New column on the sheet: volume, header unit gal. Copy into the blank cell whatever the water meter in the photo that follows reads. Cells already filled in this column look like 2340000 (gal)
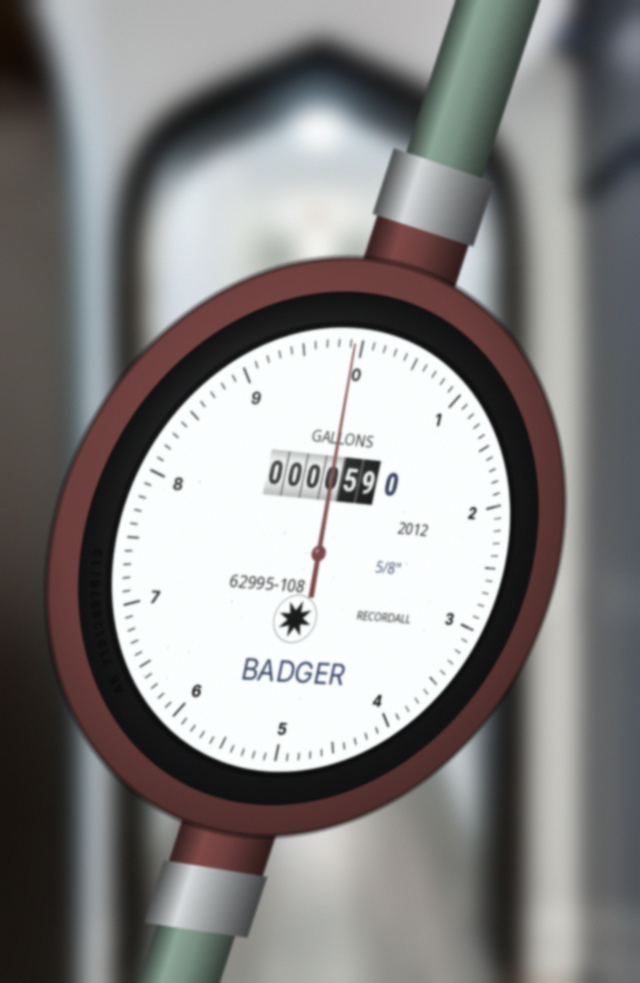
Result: 589.9 (gal)
